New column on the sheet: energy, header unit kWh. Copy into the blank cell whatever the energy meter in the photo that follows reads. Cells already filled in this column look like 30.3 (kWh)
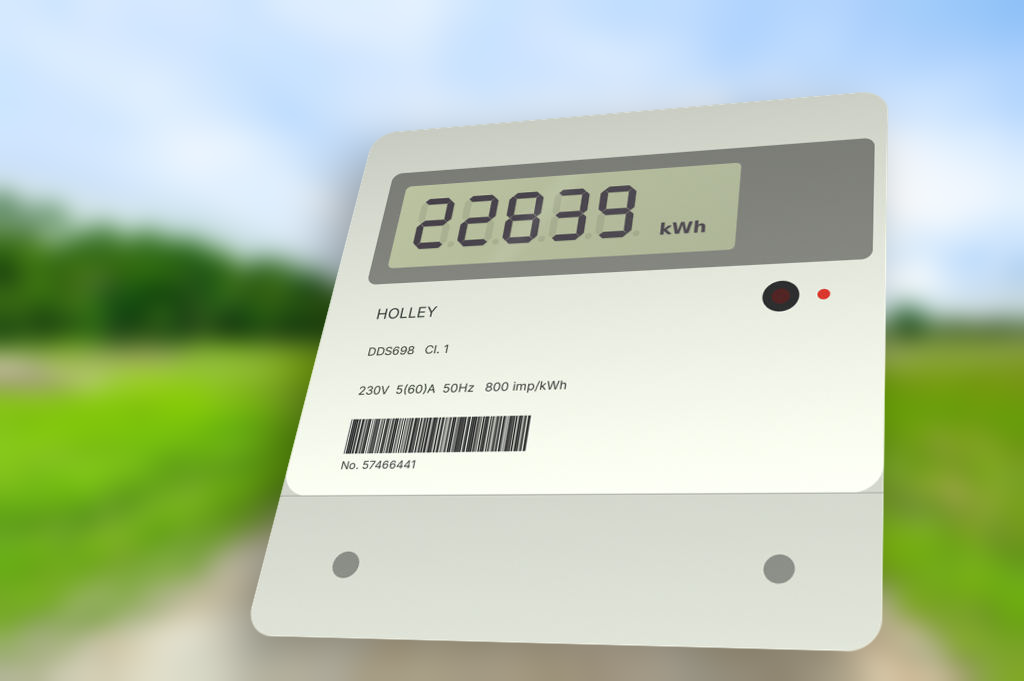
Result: 22839 (kWh)
